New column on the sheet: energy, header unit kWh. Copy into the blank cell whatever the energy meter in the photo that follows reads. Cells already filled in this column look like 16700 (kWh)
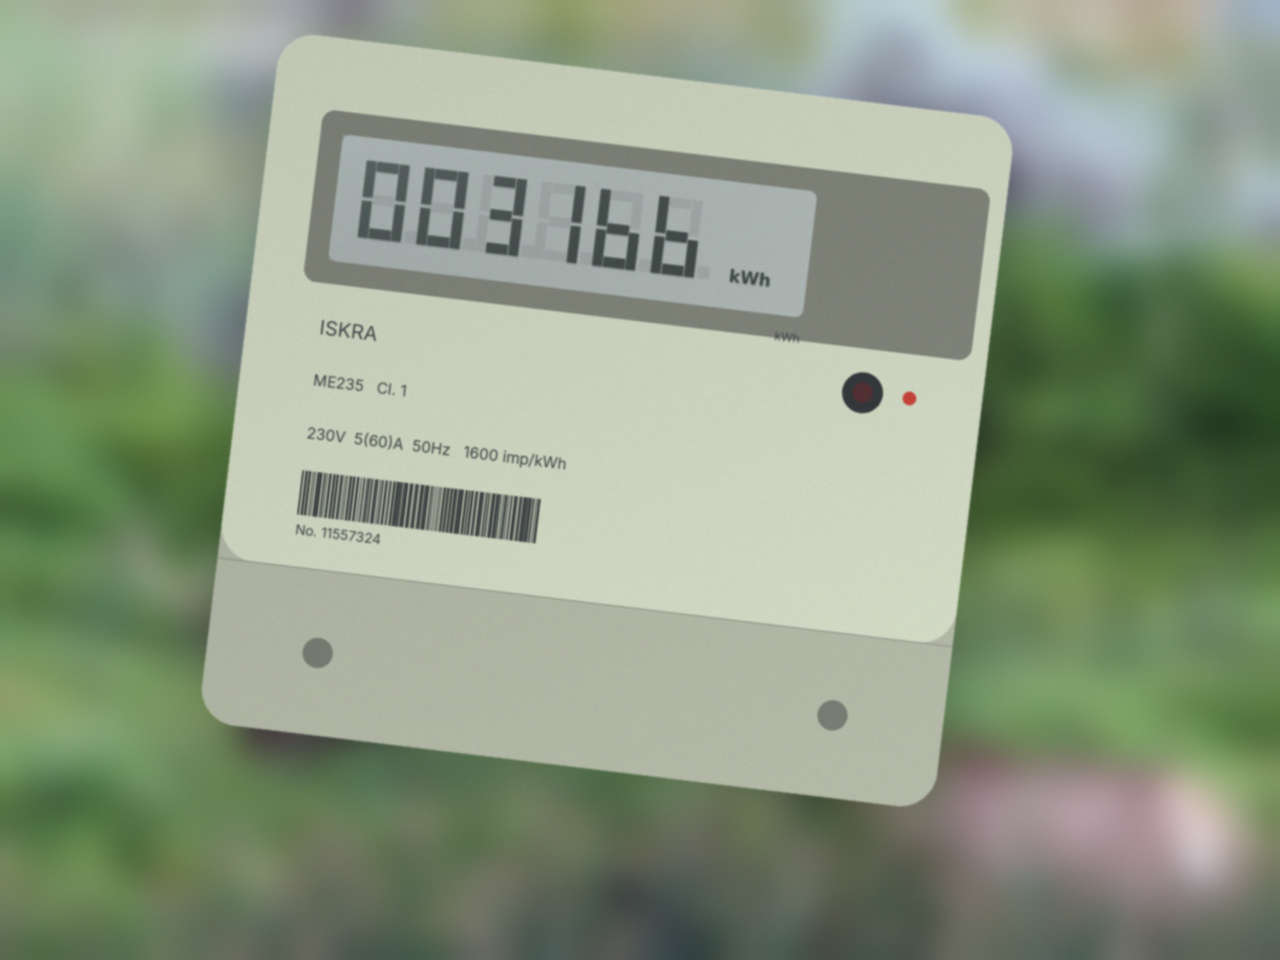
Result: 3166 (kWh)
